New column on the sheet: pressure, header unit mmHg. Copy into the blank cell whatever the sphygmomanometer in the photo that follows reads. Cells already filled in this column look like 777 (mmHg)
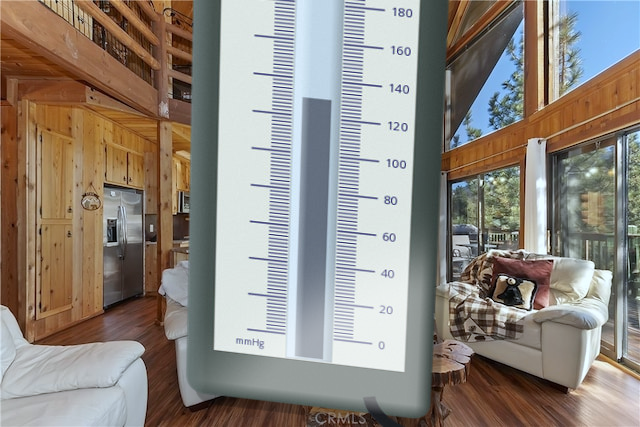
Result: 130 (mmHg)
